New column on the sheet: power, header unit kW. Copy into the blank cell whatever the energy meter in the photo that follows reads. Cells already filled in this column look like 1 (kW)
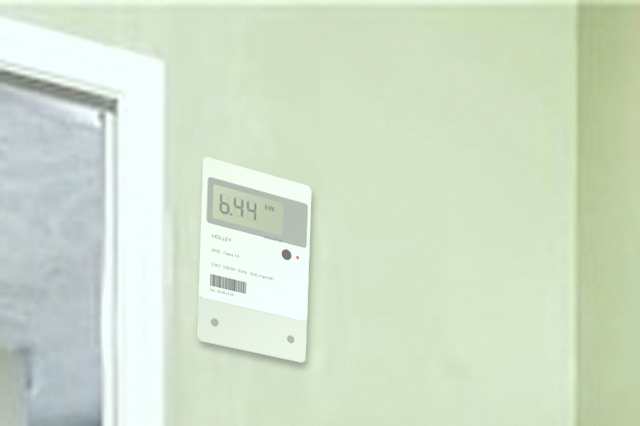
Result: 6.44 (kW)
